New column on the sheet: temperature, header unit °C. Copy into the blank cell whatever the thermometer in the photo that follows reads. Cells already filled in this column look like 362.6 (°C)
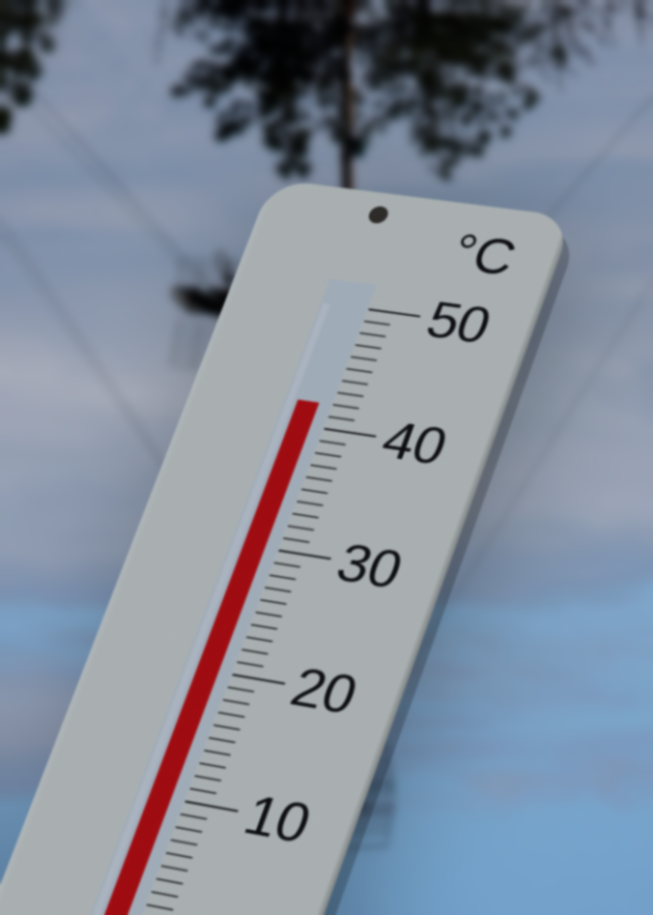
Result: 42 (°C)
